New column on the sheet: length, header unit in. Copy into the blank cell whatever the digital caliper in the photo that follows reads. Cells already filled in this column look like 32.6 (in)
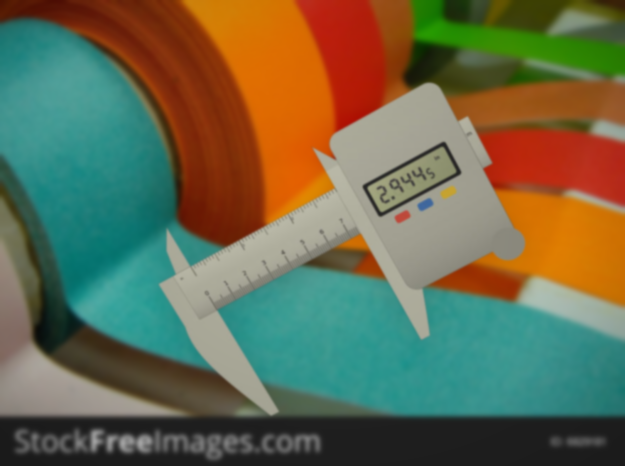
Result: 2.9445 (in)
